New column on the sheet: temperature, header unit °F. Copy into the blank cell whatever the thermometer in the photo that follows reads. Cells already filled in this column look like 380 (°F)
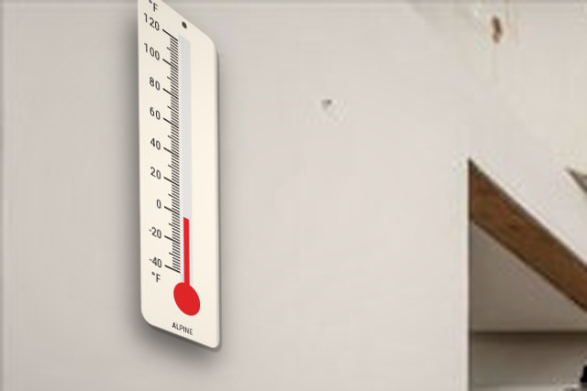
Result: 0 (°F)
